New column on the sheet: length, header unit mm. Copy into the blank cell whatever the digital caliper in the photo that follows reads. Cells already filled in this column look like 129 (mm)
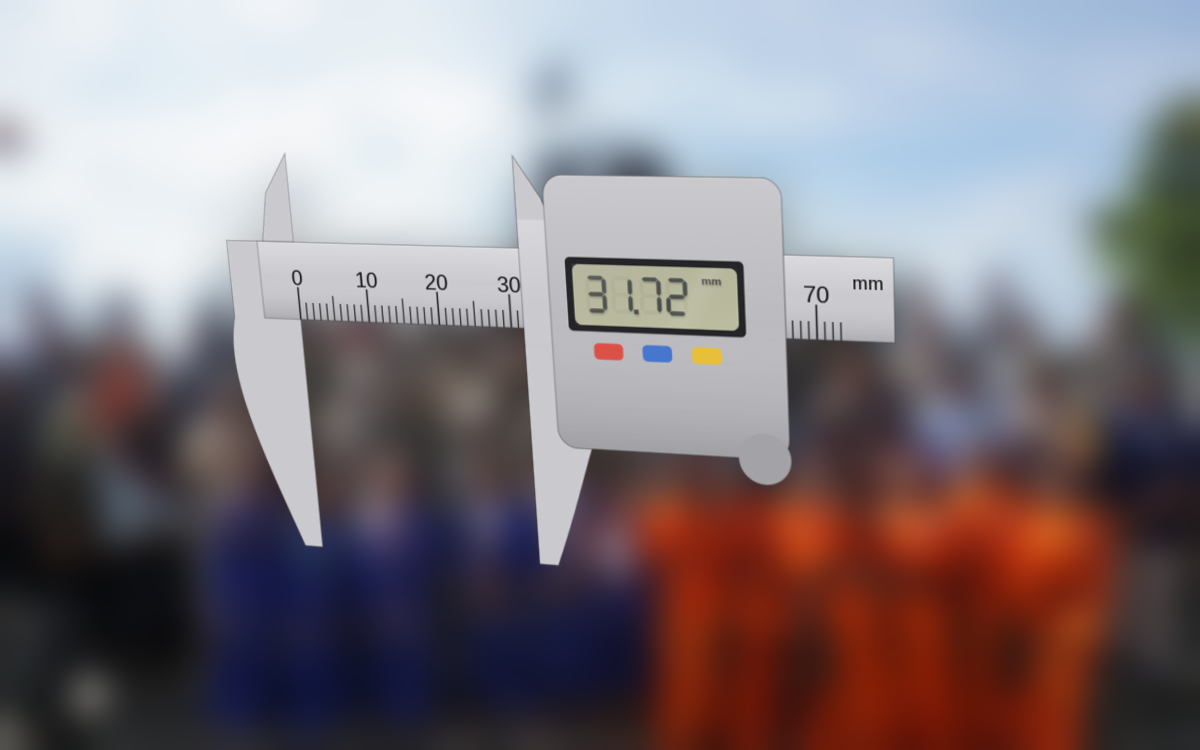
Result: 31.72 (mm)
